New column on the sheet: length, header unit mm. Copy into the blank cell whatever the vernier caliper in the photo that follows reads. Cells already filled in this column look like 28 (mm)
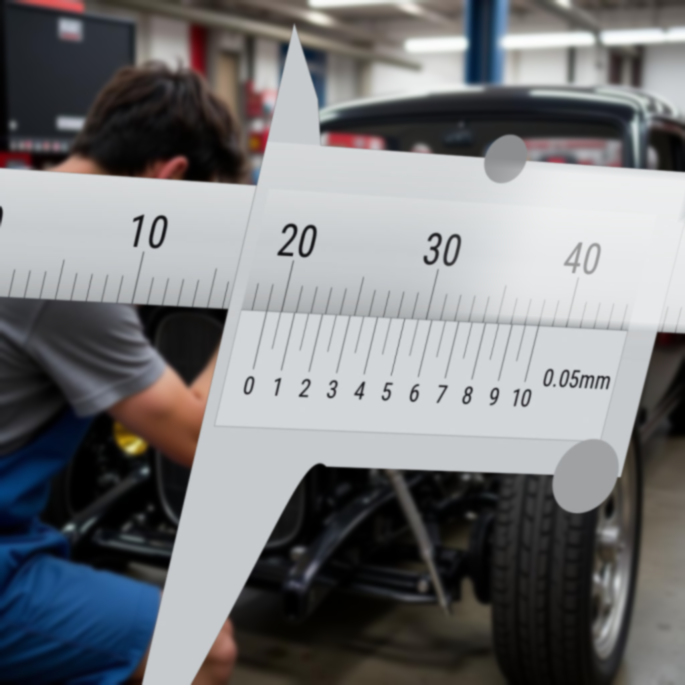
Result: 19.0 (mm)
